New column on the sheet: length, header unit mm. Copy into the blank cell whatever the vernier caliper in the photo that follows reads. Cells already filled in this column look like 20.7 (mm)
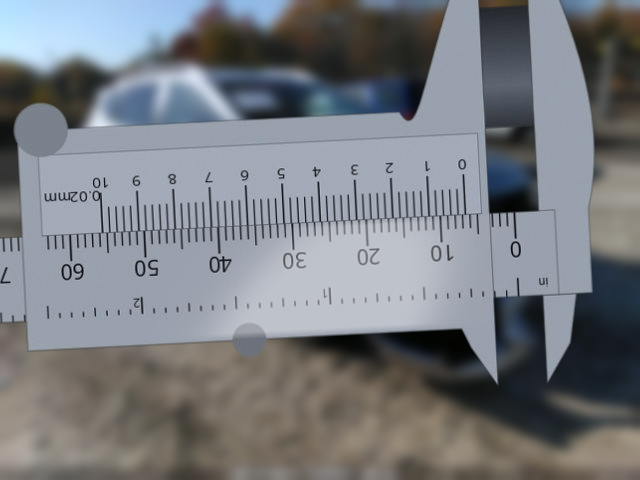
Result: 6.6 (mm)
